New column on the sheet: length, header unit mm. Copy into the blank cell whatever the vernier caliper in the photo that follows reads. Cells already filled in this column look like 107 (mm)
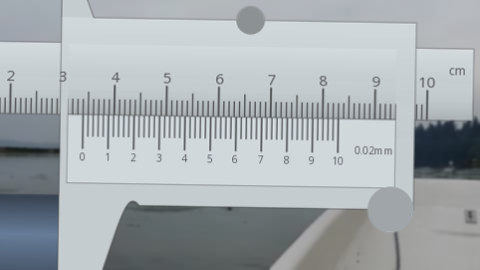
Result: 34.0 (mm)
